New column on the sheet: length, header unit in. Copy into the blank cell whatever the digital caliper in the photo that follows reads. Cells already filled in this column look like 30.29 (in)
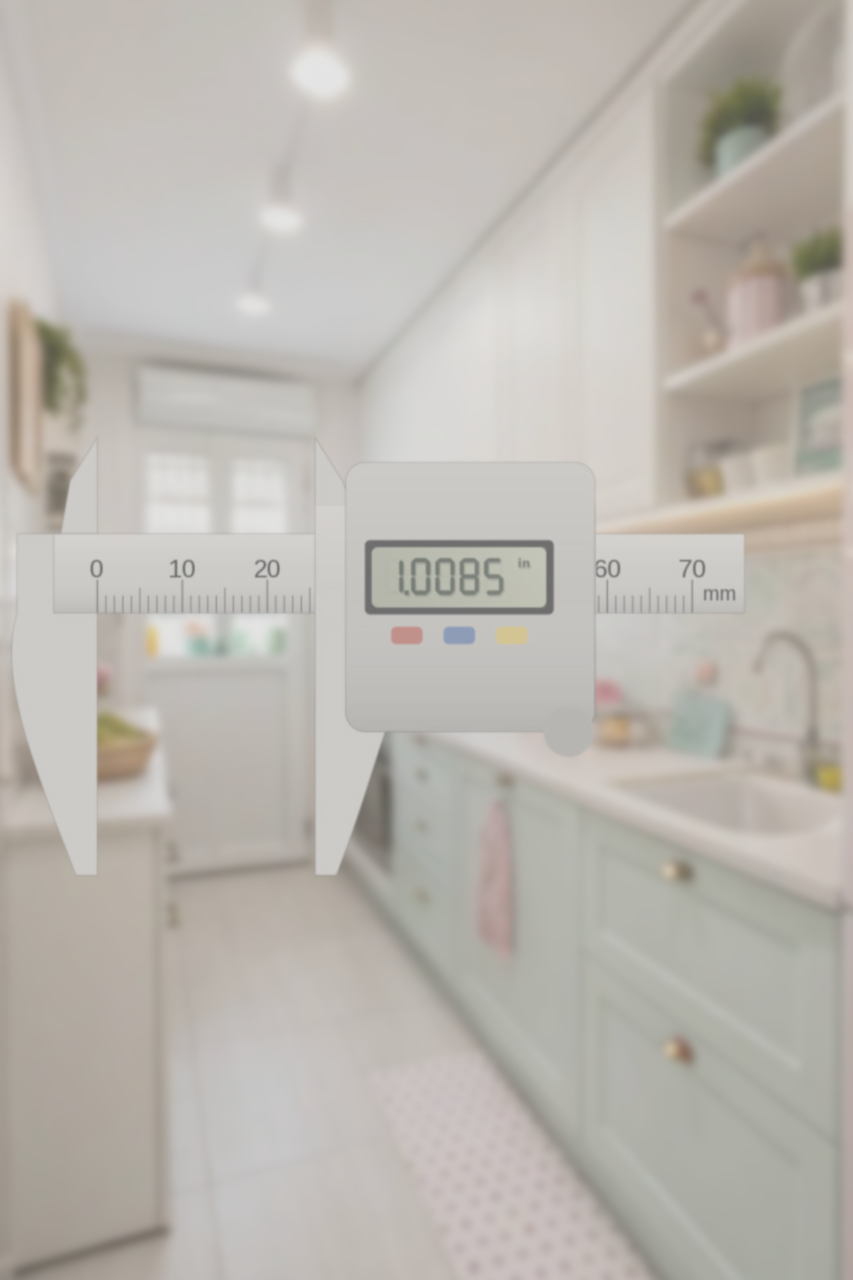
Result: 1.0085 (in)
